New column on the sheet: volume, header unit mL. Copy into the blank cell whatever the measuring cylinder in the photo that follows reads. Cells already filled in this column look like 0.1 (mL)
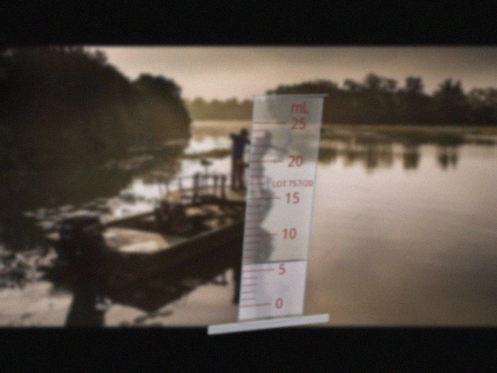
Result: 6 (mL)
